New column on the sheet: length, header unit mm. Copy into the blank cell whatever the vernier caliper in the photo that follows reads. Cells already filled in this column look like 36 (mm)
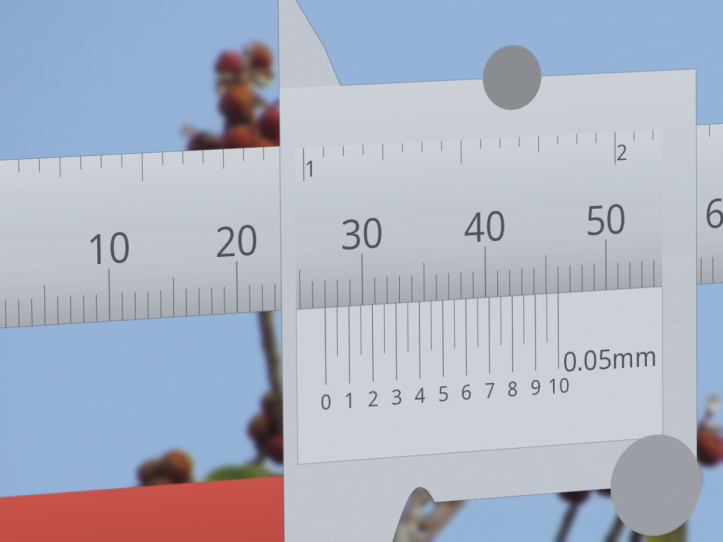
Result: 27.0 (mm)
